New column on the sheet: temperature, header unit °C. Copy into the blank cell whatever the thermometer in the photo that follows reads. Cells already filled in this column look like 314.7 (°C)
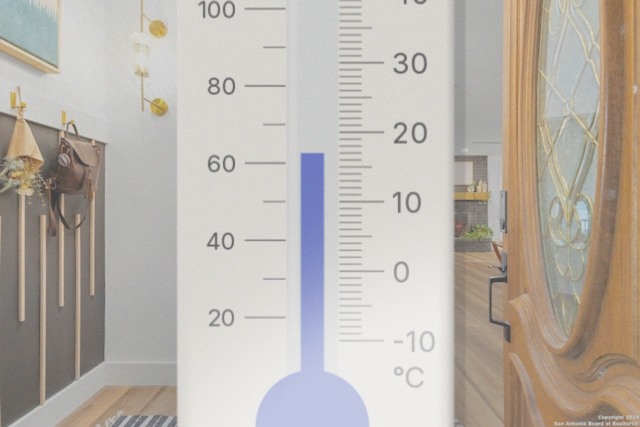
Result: 17 (°C)
